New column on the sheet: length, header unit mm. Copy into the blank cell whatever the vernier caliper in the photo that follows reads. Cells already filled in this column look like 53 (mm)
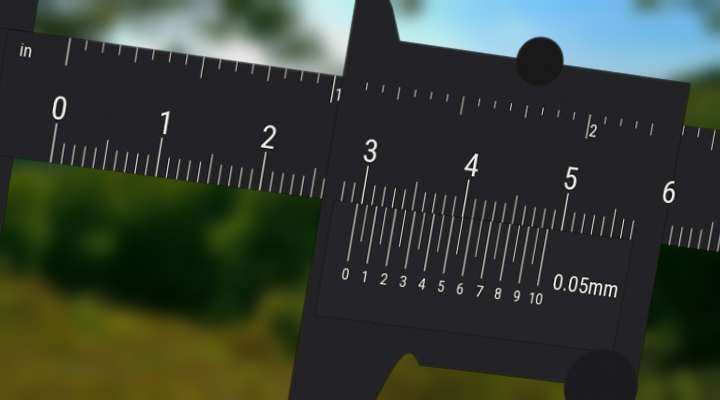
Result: 29.6 (mm)
